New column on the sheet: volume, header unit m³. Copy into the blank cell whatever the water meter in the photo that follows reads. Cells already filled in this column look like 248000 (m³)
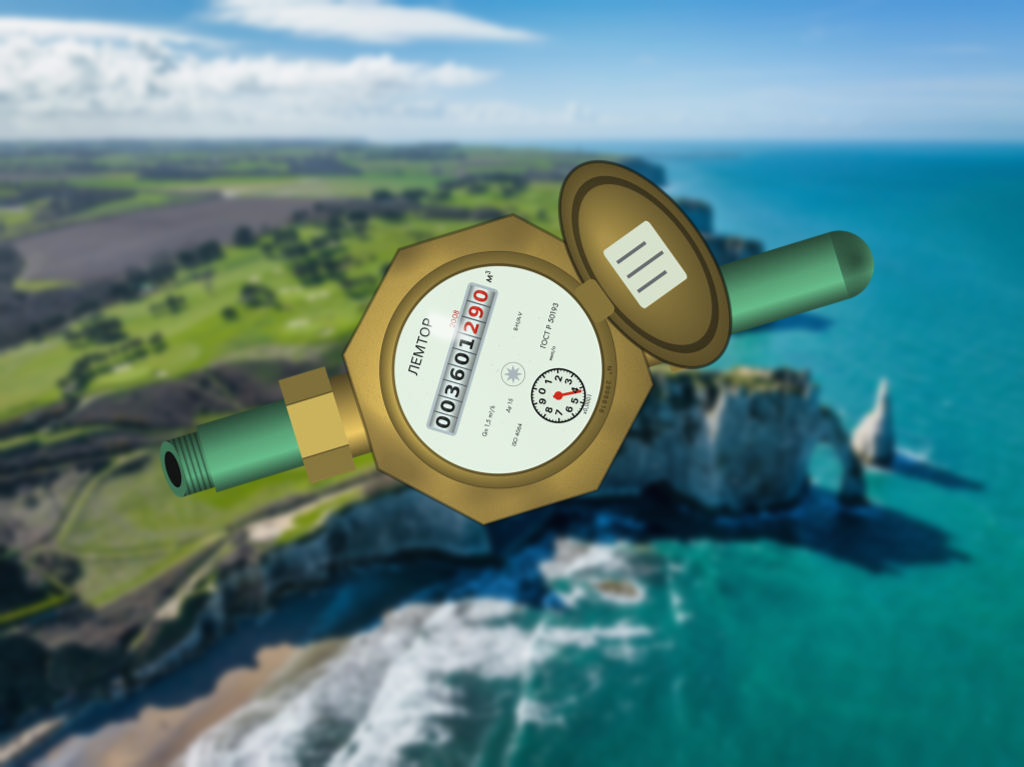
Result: 3601.2904 (m³)
